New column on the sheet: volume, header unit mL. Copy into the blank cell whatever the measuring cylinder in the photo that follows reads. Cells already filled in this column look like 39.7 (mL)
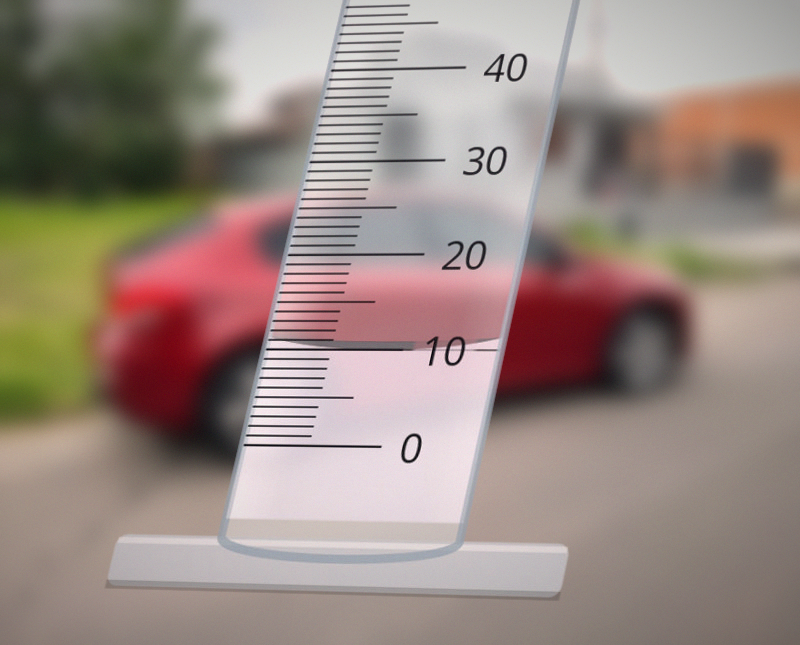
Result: 10 (mL)
